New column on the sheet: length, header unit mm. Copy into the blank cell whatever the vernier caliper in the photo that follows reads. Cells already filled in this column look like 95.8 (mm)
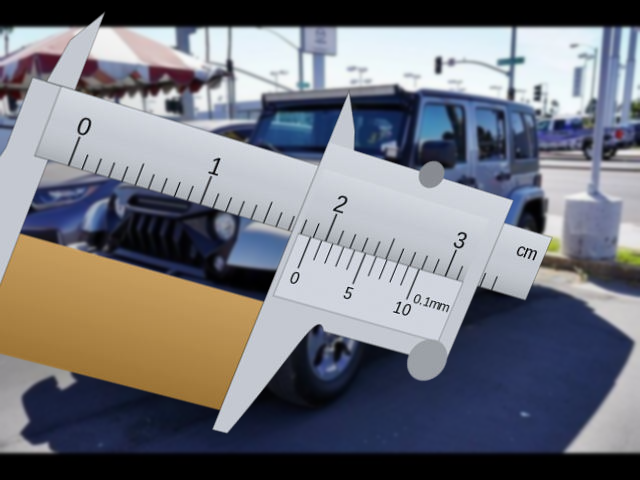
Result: 18.8 (mm)
